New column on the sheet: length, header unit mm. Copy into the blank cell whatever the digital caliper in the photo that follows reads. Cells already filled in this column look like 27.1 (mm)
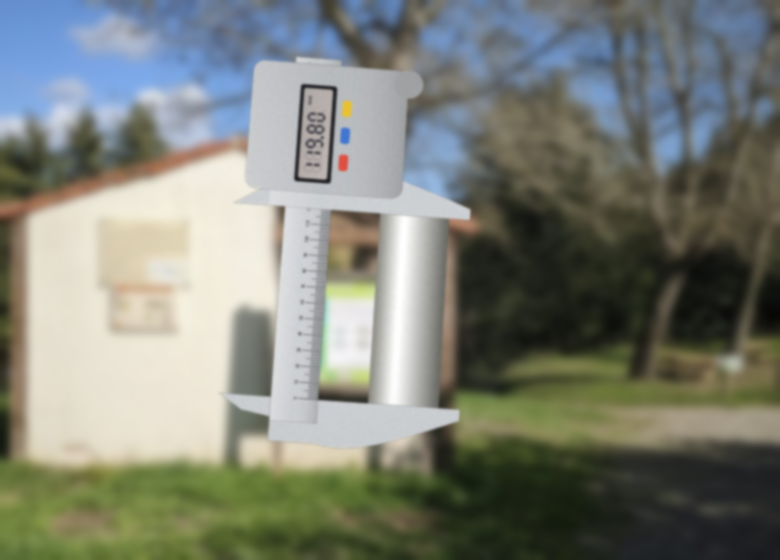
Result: 119.80 (mm)
